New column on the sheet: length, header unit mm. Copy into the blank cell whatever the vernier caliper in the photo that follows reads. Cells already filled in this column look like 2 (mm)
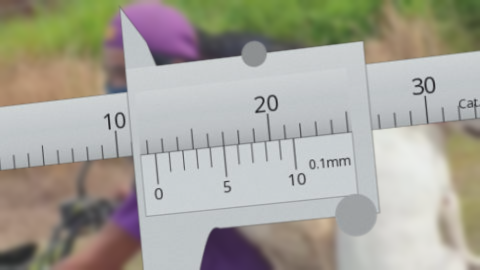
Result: 12.5 (mm)
